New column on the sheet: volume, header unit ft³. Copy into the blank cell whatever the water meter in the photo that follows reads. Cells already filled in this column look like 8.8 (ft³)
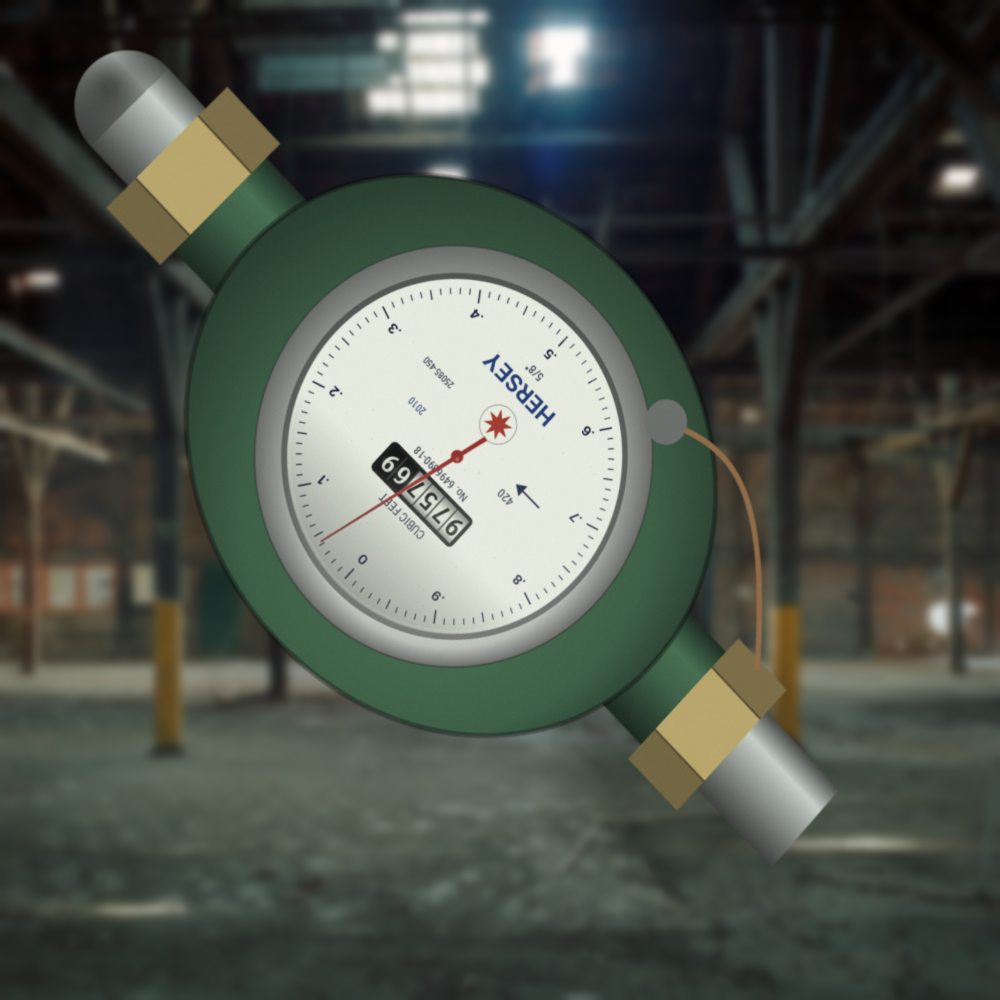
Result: 975769.04 (ft³)
